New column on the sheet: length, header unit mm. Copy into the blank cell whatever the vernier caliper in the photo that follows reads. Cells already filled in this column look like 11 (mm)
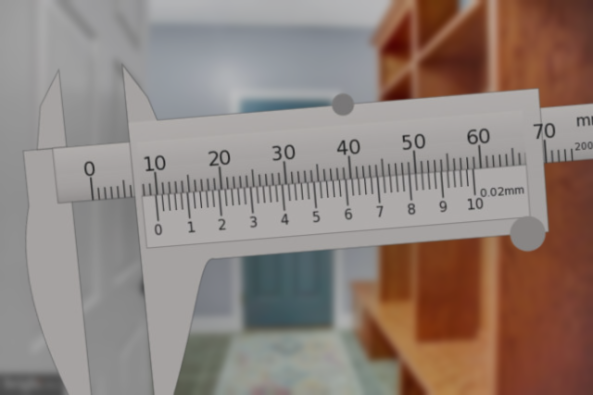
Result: 9.8 (mm)
